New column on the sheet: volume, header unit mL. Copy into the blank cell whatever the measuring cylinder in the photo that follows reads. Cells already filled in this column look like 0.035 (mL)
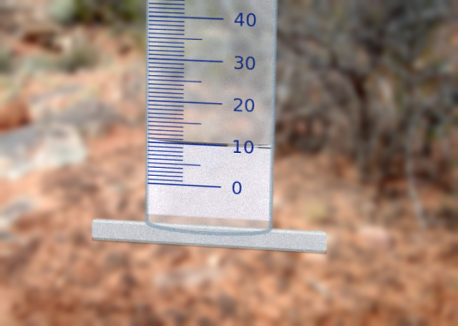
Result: 10 (mL)
